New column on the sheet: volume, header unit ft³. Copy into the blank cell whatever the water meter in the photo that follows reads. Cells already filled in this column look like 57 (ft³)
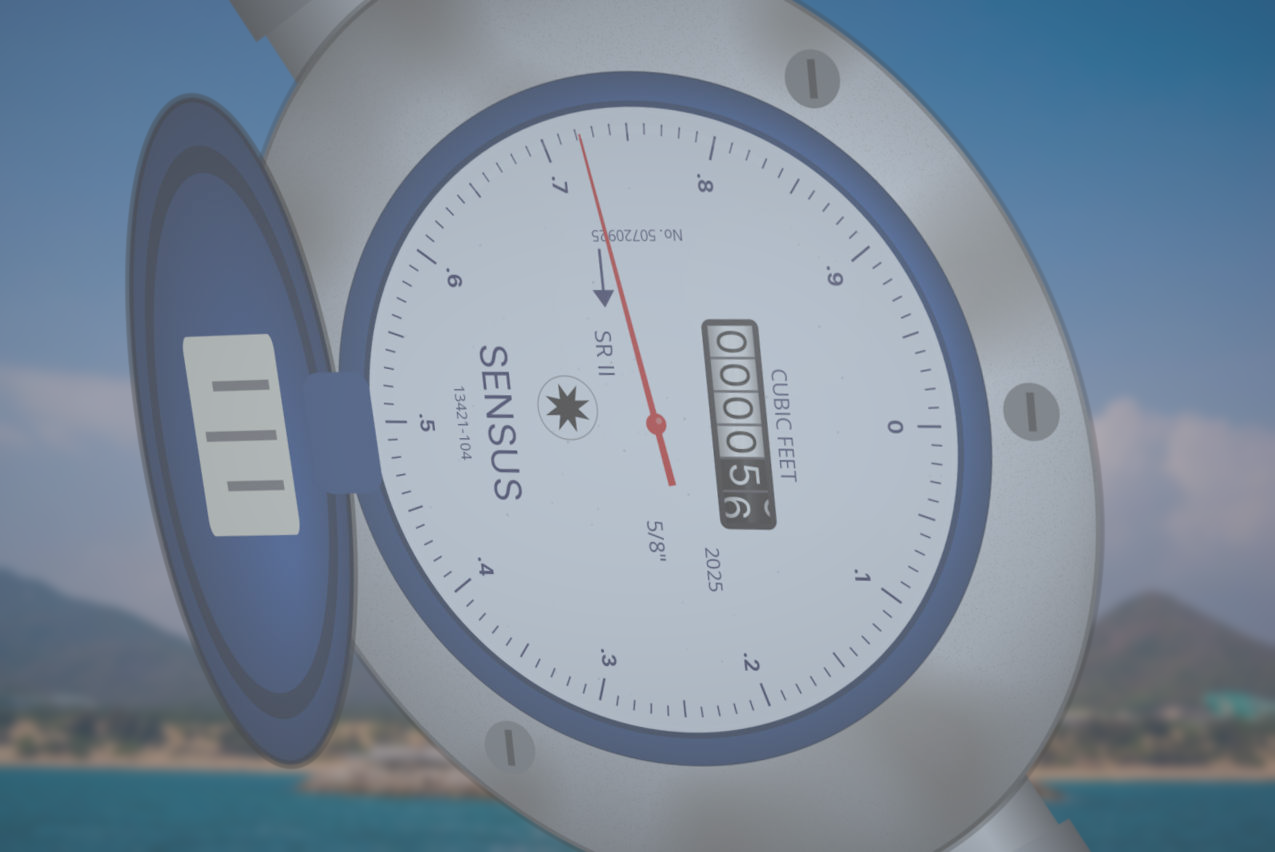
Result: 55.72 (ft³)
